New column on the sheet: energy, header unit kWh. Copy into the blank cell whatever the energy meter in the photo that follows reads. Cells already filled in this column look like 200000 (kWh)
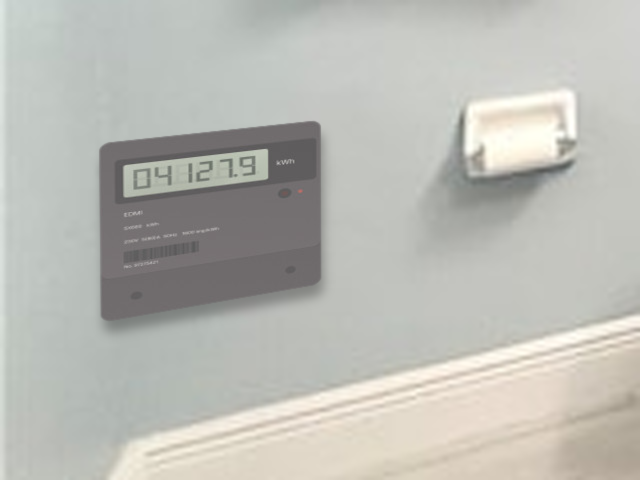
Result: 4127.9 (kWh)
